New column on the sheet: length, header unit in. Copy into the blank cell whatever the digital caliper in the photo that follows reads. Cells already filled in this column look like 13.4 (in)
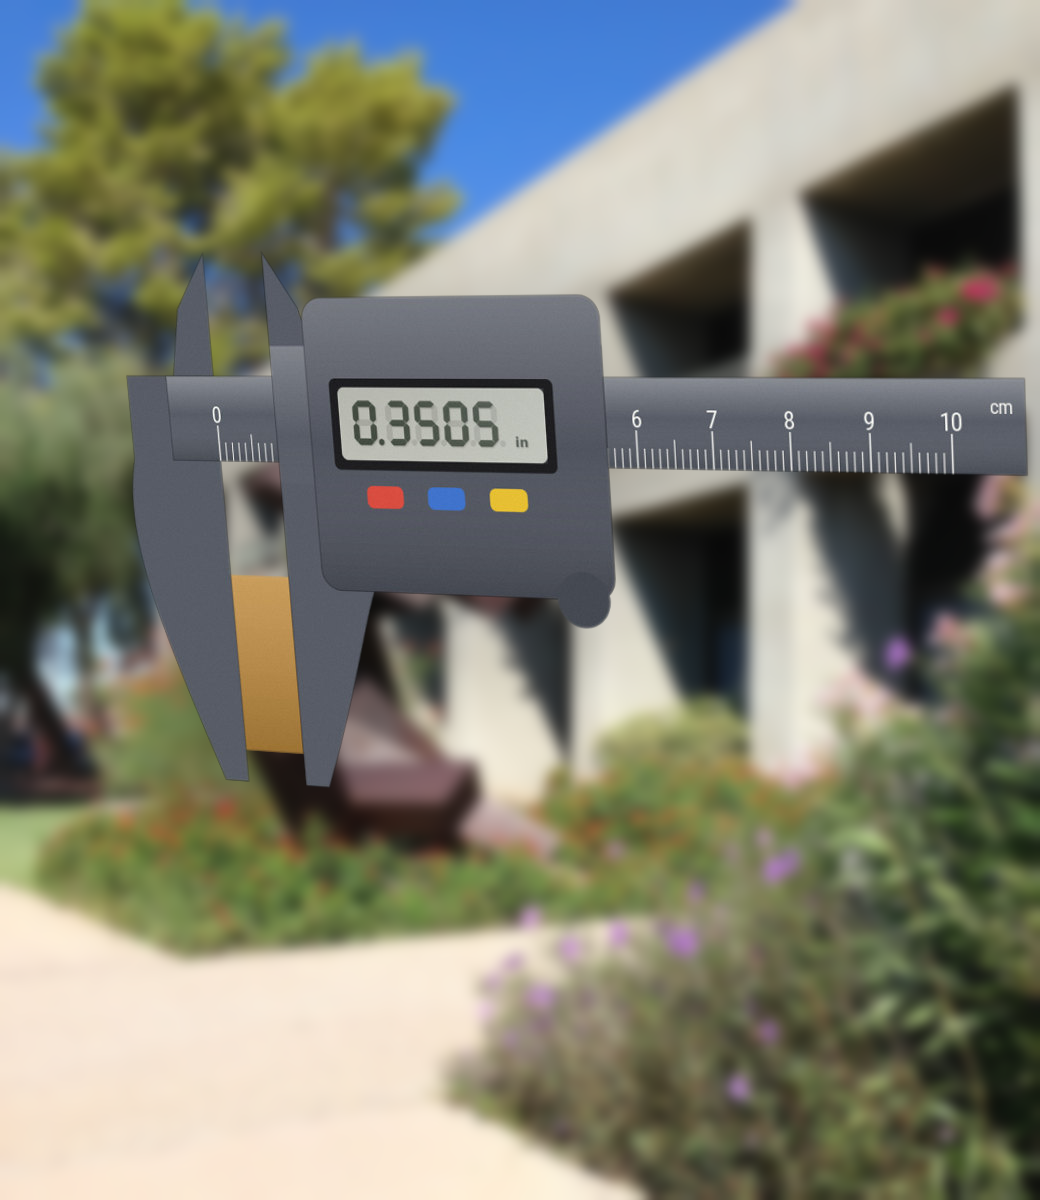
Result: 0.3505 (in)
